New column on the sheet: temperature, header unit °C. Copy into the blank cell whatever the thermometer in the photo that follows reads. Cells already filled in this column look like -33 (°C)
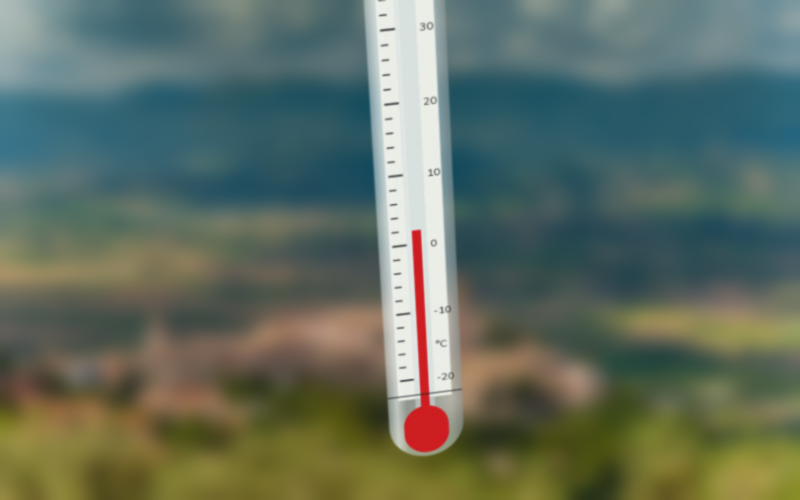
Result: 2 (°C)
